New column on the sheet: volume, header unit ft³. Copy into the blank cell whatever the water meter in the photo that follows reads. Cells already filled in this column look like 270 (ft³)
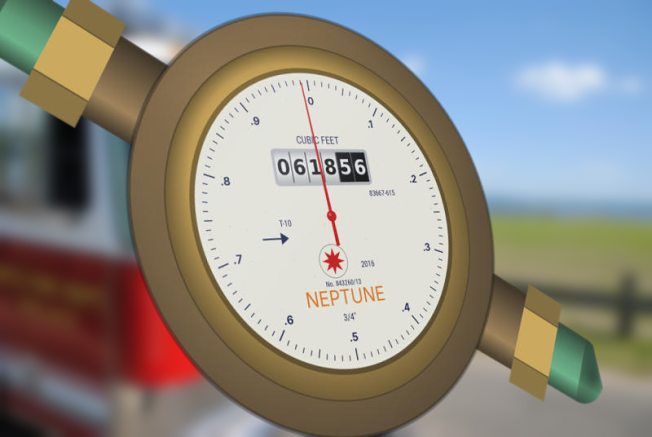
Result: 61855.99 (ft³)
